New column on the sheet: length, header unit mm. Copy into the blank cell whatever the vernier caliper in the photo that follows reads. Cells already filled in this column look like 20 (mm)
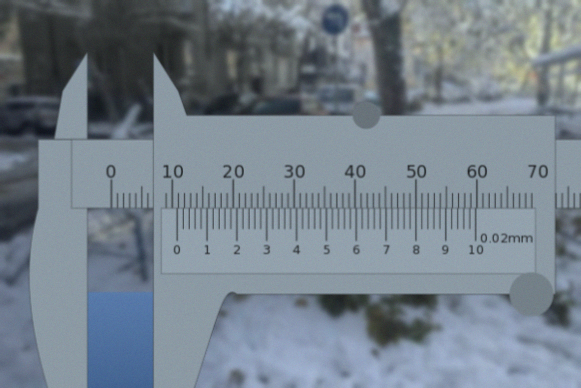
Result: 10.8 (mm)
